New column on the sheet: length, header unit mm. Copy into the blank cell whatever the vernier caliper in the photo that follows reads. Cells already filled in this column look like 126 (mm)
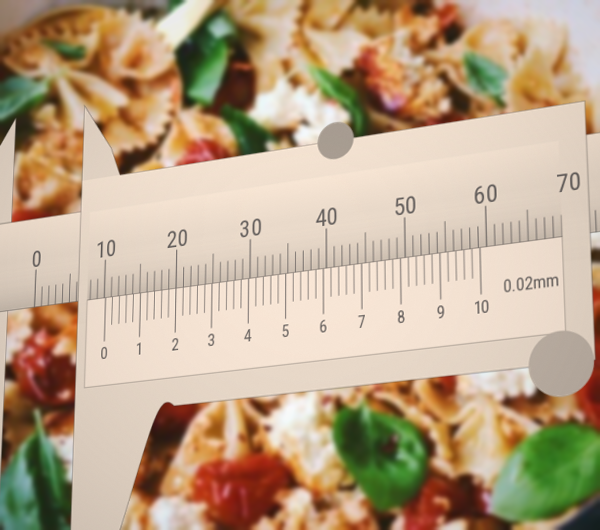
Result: 10.2 (mm)
